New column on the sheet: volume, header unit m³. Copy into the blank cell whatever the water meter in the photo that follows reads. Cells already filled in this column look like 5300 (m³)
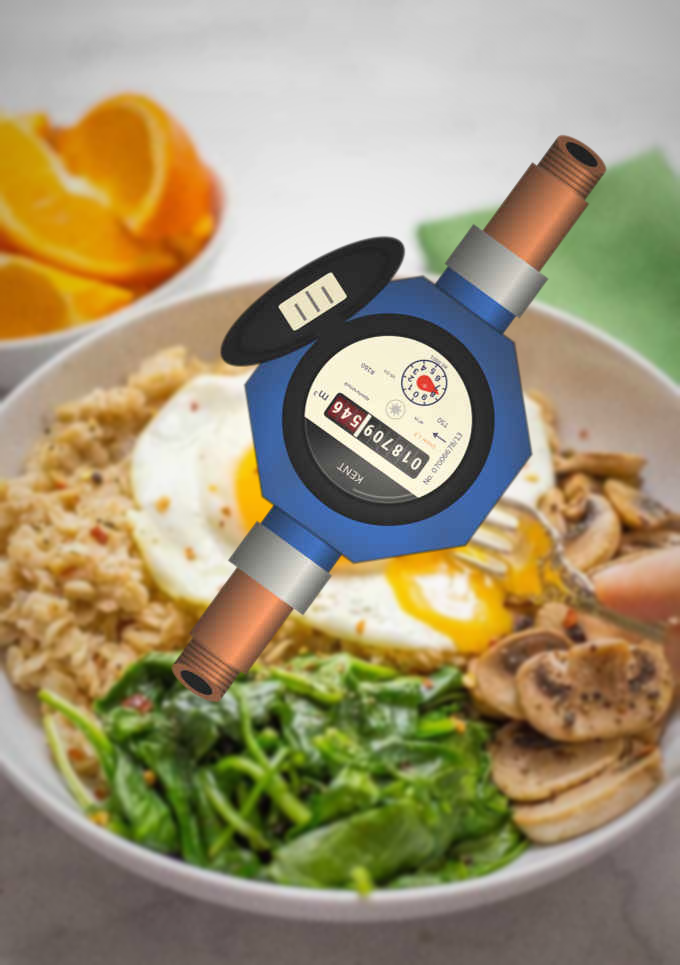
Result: 18709.5467 (m³)
